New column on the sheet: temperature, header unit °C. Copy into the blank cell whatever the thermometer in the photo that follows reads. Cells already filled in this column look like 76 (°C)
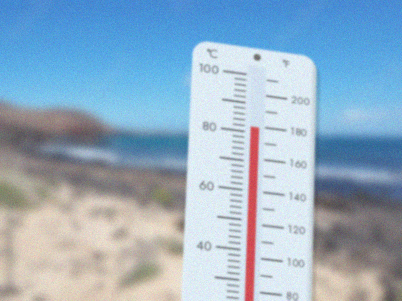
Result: 82 (°C)
